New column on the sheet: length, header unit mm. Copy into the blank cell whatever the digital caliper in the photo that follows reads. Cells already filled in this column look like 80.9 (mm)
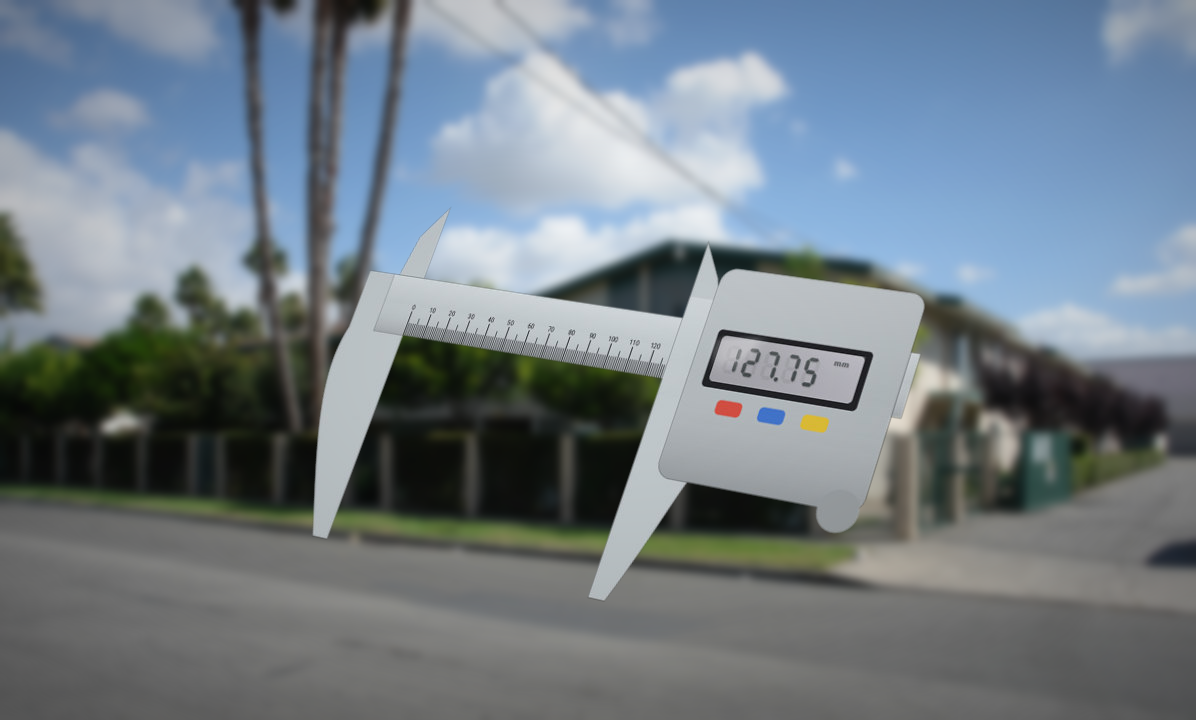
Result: 127.75 (mm)
